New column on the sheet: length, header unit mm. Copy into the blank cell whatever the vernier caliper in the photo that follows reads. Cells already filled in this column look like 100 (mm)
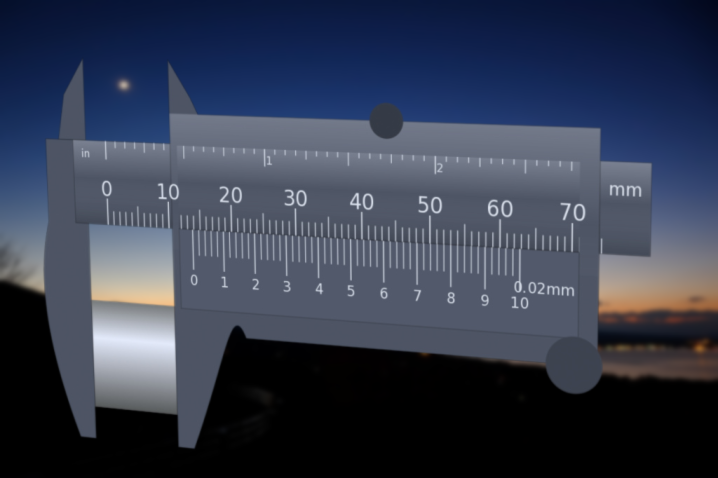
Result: 13.8 (mm)
